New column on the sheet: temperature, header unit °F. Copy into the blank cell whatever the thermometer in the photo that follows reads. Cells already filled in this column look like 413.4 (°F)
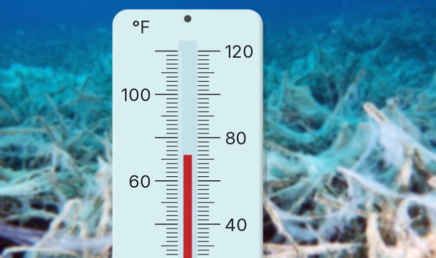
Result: 72 (°F)
